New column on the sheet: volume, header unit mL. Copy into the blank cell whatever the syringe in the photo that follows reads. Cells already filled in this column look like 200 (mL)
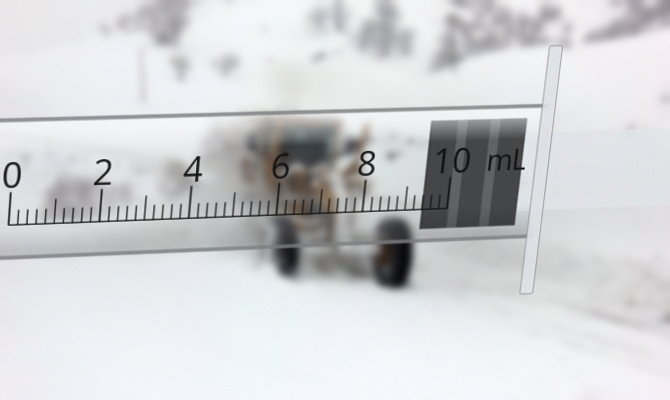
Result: 9.4 (mL)
